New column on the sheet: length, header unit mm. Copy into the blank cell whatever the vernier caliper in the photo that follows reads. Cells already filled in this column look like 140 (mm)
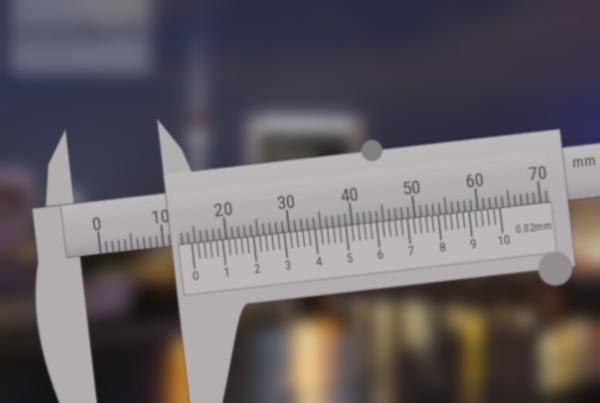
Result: 14.5 (mm)
